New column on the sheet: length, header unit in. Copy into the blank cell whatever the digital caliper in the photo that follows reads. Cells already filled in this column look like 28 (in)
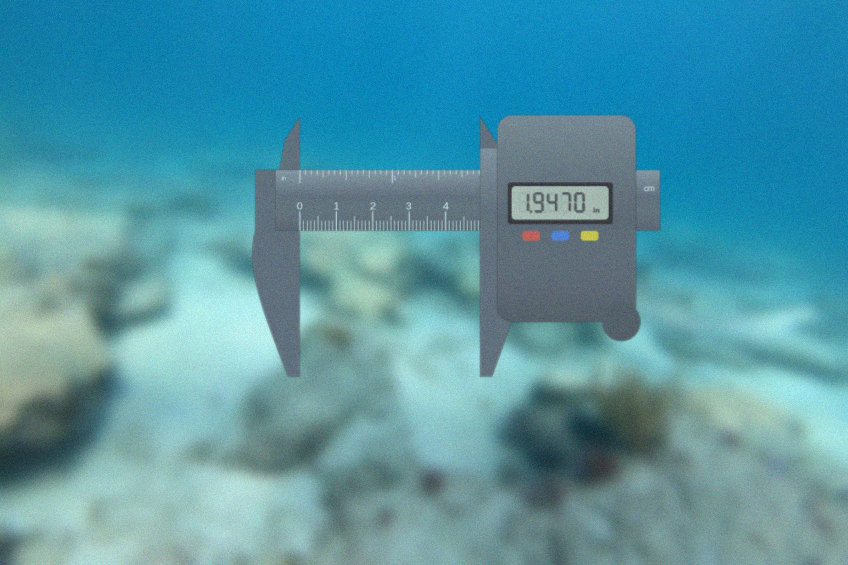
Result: 1.9470 (in)
